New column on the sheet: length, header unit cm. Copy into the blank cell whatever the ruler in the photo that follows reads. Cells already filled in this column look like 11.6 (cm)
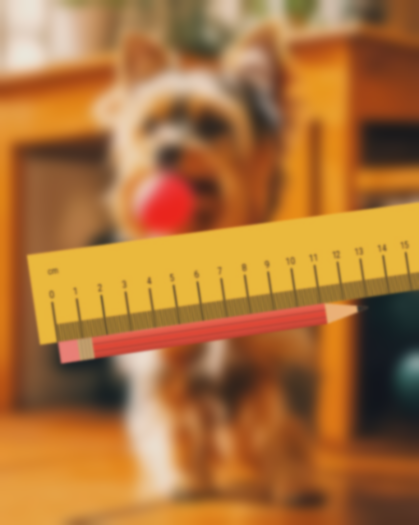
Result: 13 (cm)
